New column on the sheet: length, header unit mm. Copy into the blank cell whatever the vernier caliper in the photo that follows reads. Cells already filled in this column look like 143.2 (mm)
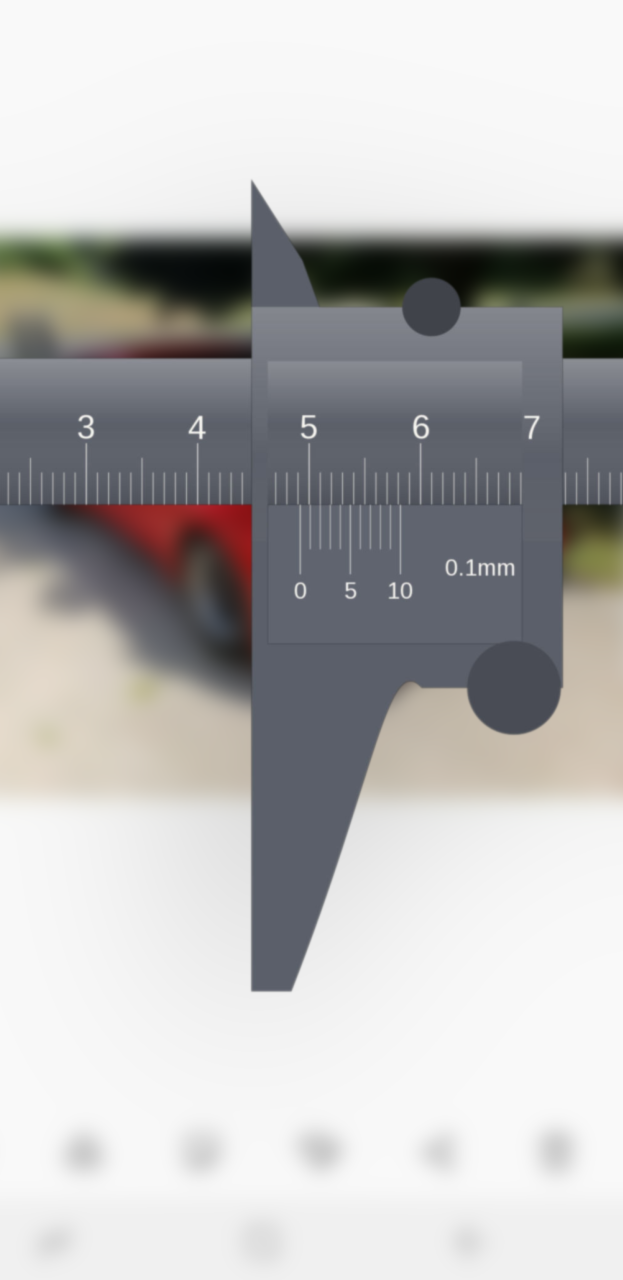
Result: 49.2 (mm)
